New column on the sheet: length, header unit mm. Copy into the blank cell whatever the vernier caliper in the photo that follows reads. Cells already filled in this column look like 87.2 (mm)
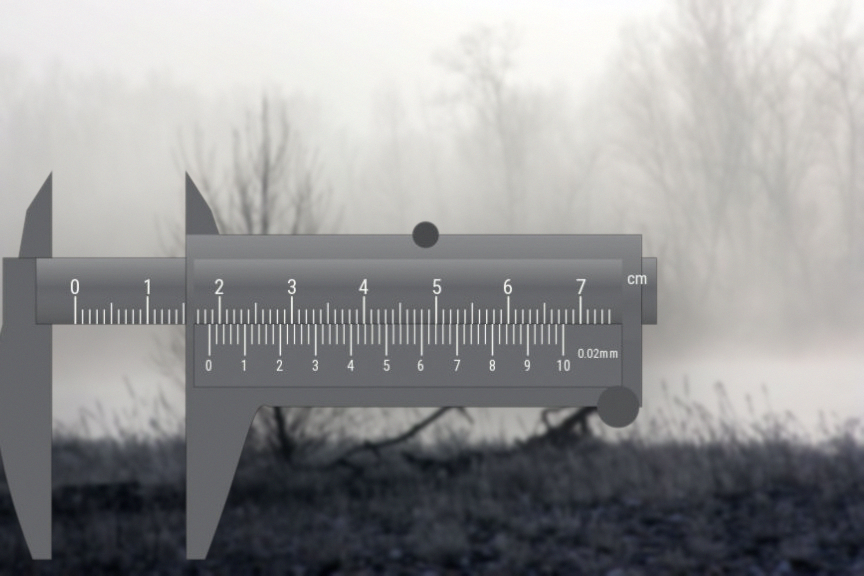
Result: 18.6 (mm)
